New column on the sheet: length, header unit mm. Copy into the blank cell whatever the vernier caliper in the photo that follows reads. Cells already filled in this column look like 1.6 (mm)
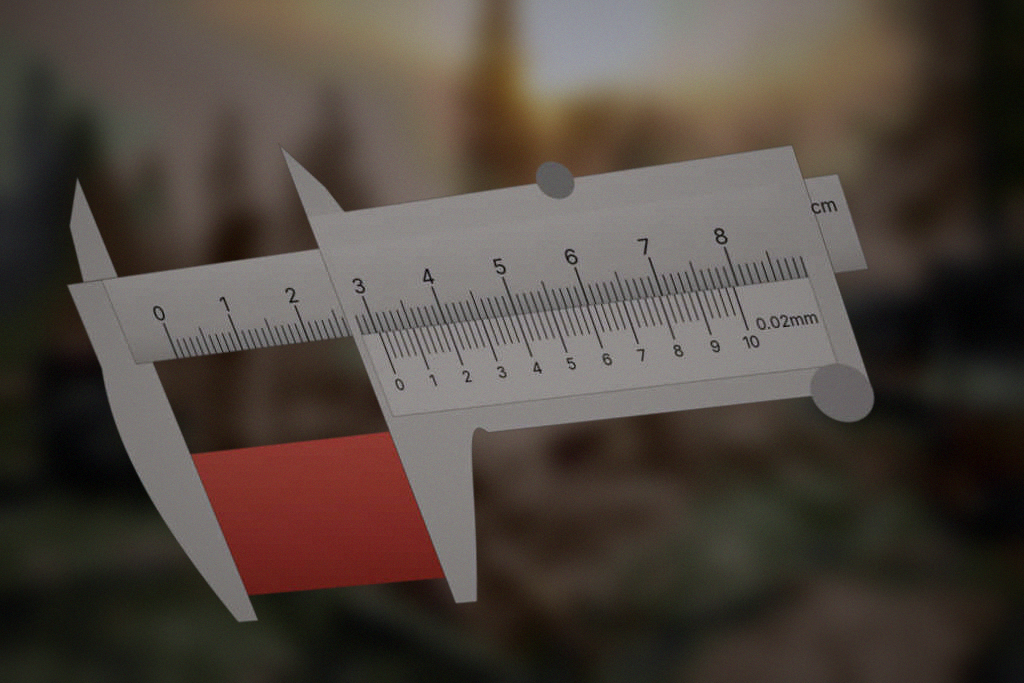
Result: 30.4 (mm)
